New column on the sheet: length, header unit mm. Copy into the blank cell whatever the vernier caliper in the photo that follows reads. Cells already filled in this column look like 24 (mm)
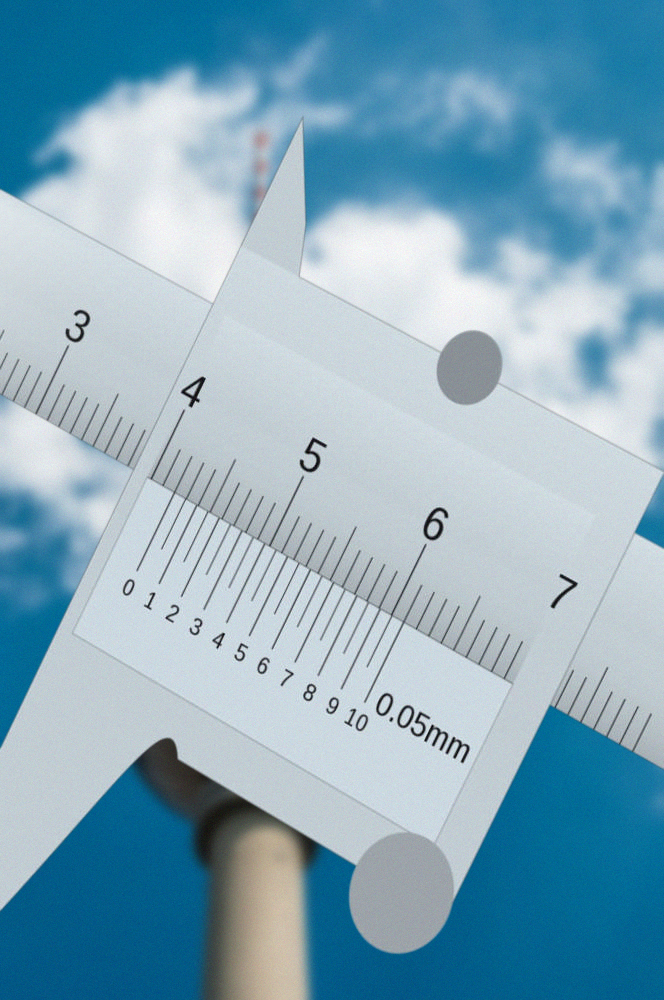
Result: 42.0 (mm)
